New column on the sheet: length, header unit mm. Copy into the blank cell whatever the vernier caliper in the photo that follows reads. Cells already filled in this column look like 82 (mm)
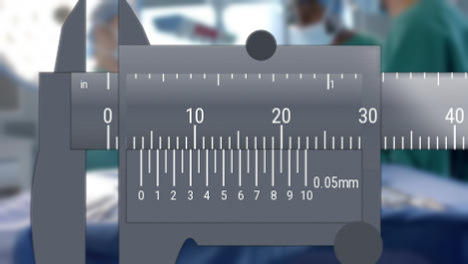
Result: 3.8 (mm)
